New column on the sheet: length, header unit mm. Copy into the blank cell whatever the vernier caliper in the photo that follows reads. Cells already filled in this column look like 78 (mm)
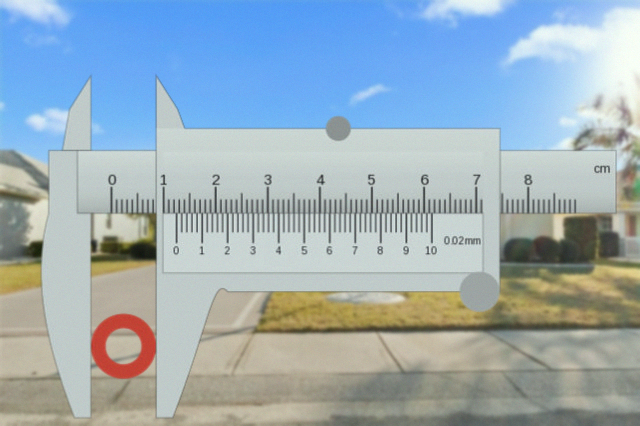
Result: 12.5 (mm)
